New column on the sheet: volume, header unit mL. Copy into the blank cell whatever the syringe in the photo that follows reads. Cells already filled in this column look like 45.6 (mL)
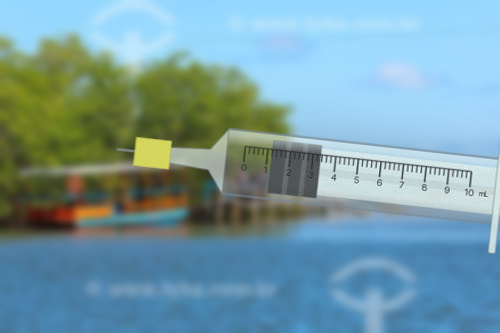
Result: 1.2 (mL)
